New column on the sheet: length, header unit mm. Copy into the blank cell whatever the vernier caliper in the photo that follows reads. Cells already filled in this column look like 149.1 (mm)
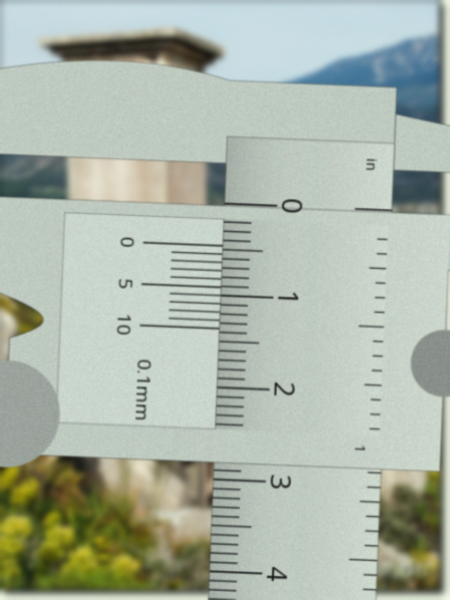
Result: 4.6 (mm)
